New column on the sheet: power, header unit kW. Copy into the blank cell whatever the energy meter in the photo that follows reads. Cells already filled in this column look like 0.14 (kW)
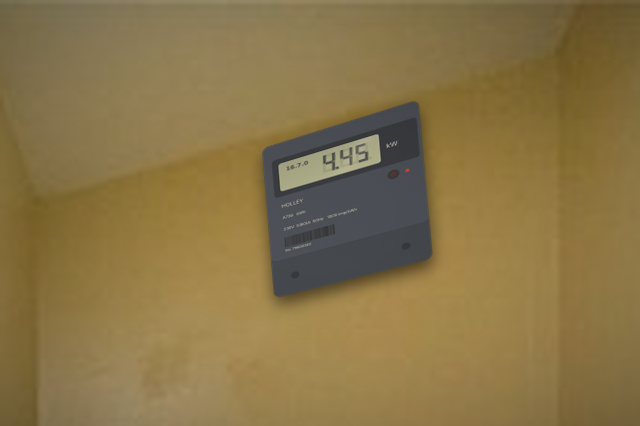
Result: 4.45 (kW)
